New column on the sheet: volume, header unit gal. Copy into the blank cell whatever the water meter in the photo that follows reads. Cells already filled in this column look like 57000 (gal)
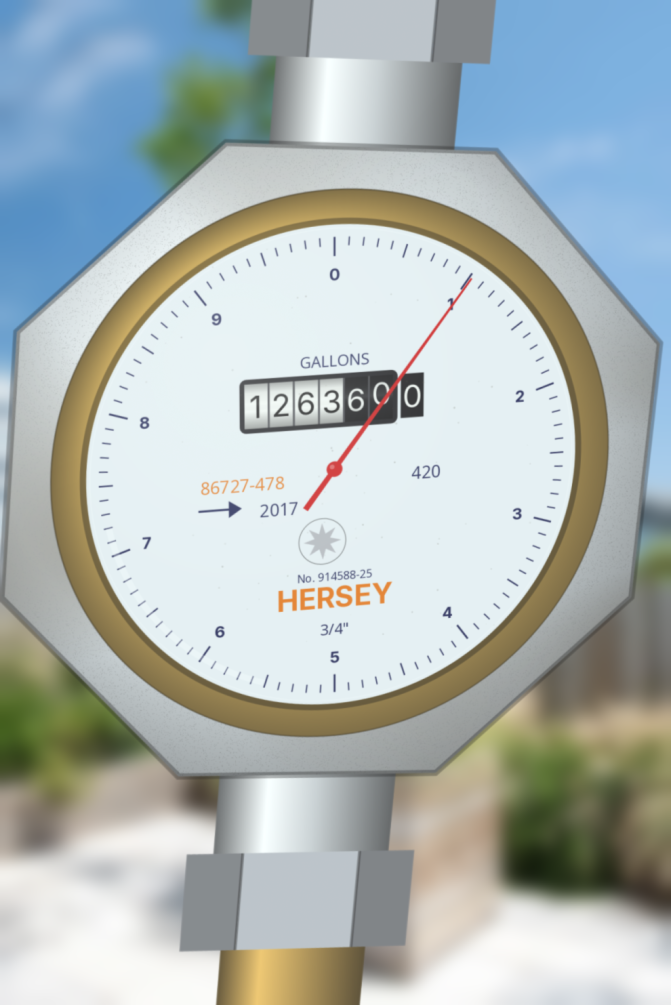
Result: 1263601.0 (gal)
